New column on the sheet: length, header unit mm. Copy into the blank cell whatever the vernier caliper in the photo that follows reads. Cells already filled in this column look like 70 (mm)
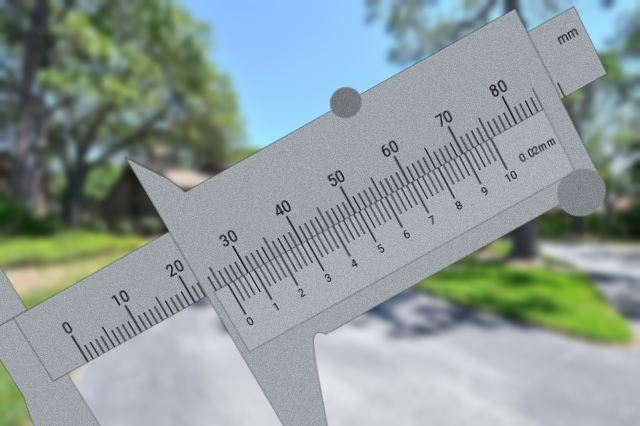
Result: 26.2 (mm)
